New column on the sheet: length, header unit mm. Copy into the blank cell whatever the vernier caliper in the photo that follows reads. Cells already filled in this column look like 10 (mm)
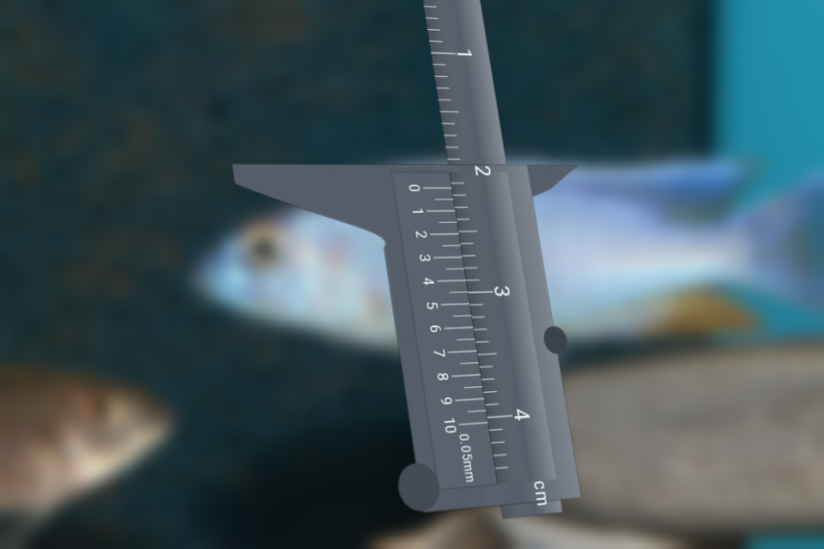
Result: 21.4 (mm)
